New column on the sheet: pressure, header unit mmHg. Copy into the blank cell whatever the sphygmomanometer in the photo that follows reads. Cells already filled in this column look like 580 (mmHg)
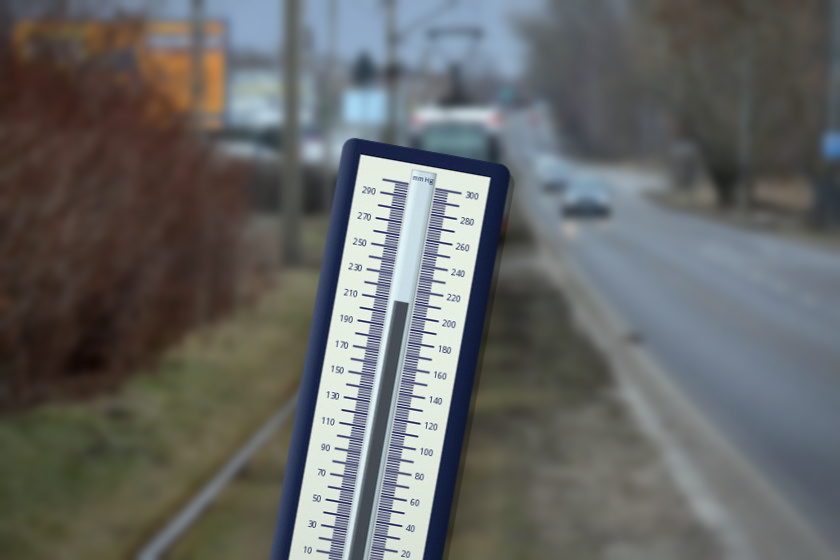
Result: 210 (mmHg)
